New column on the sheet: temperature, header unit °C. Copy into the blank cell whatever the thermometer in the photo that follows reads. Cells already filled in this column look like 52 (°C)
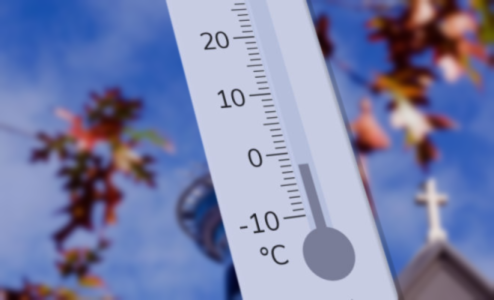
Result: -2 (°C)
